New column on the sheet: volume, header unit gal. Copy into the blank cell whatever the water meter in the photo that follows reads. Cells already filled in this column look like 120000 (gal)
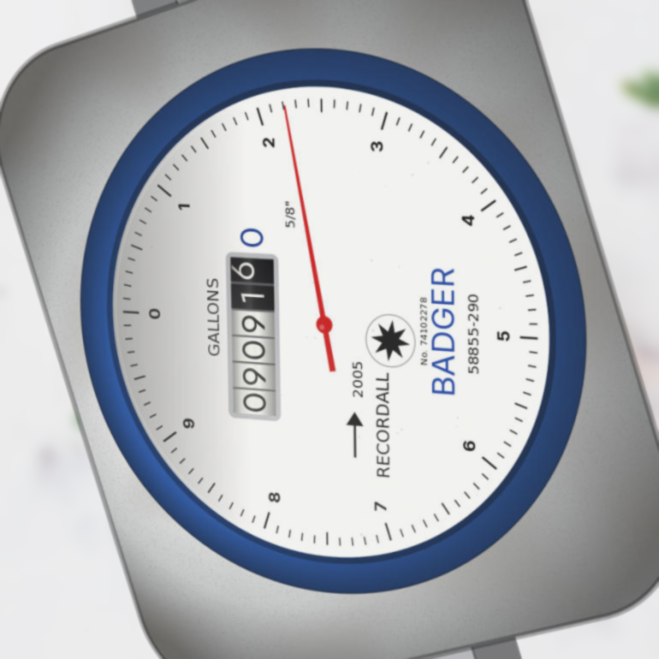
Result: 909162.2 (gal)
